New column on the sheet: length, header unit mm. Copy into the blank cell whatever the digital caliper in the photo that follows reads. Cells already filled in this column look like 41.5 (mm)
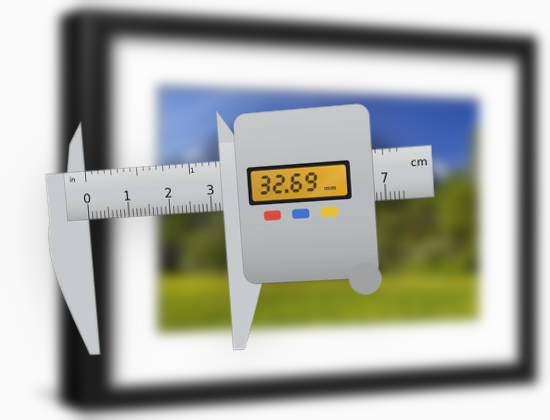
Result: 32.69 (mm)
